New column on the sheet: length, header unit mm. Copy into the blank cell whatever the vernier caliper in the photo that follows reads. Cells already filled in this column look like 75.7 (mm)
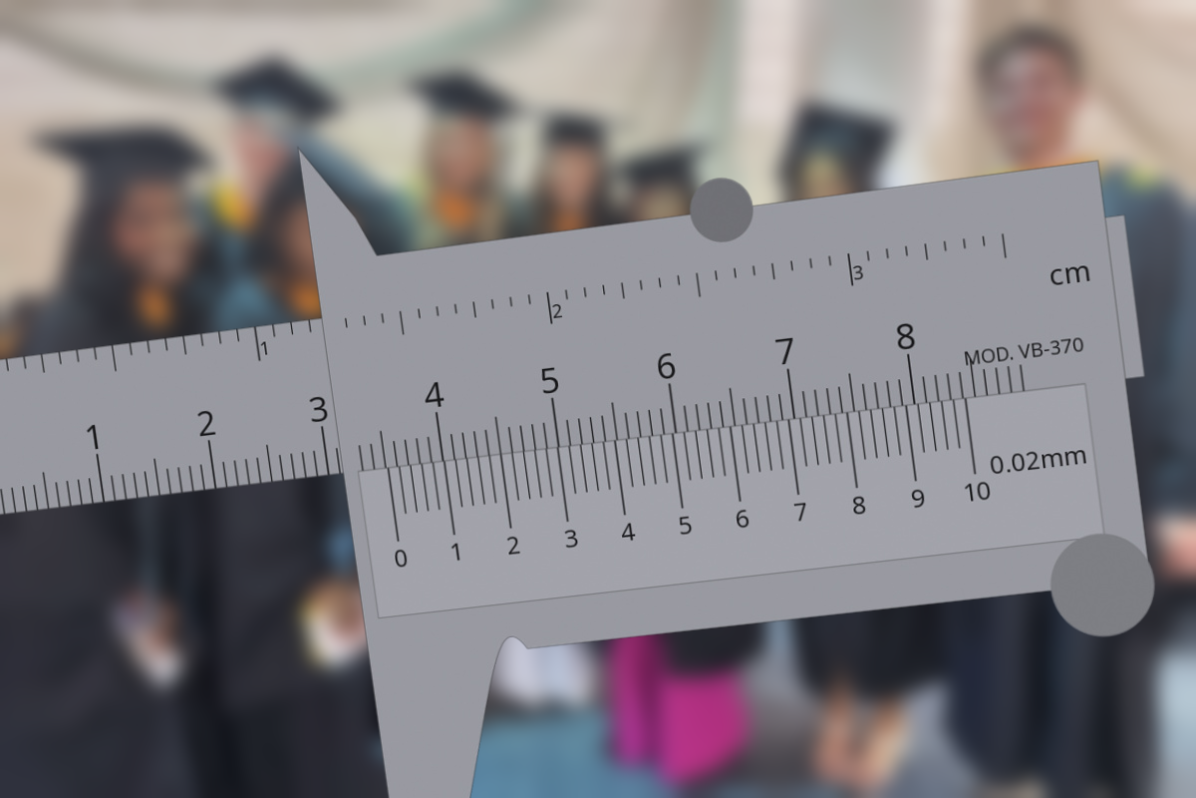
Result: 35.2 (mm)
